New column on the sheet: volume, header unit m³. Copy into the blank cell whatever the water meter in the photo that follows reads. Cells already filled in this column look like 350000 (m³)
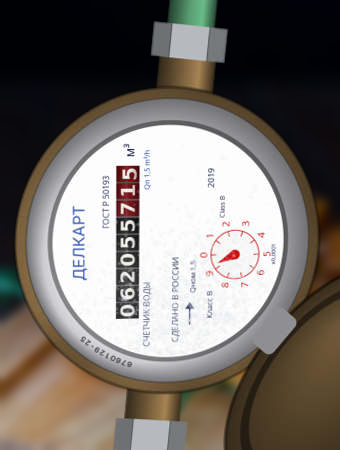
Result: 62055.7149 (m³)
